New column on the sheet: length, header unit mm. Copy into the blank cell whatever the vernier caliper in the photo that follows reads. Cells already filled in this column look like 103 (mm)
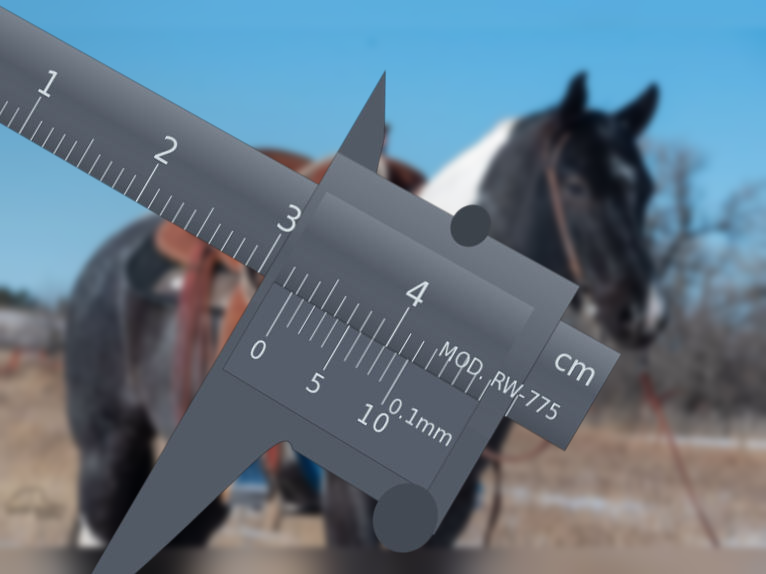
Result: 32.7 (mm)
